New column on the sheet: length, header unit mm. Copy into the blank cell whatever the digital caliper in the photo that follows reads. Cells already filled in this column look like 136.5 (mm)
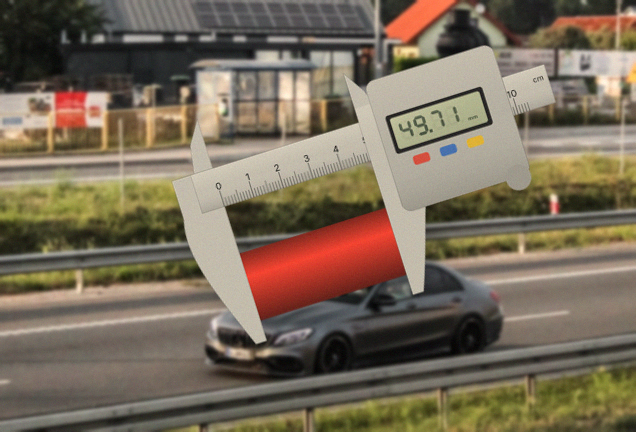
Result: 49.71 (mm)
